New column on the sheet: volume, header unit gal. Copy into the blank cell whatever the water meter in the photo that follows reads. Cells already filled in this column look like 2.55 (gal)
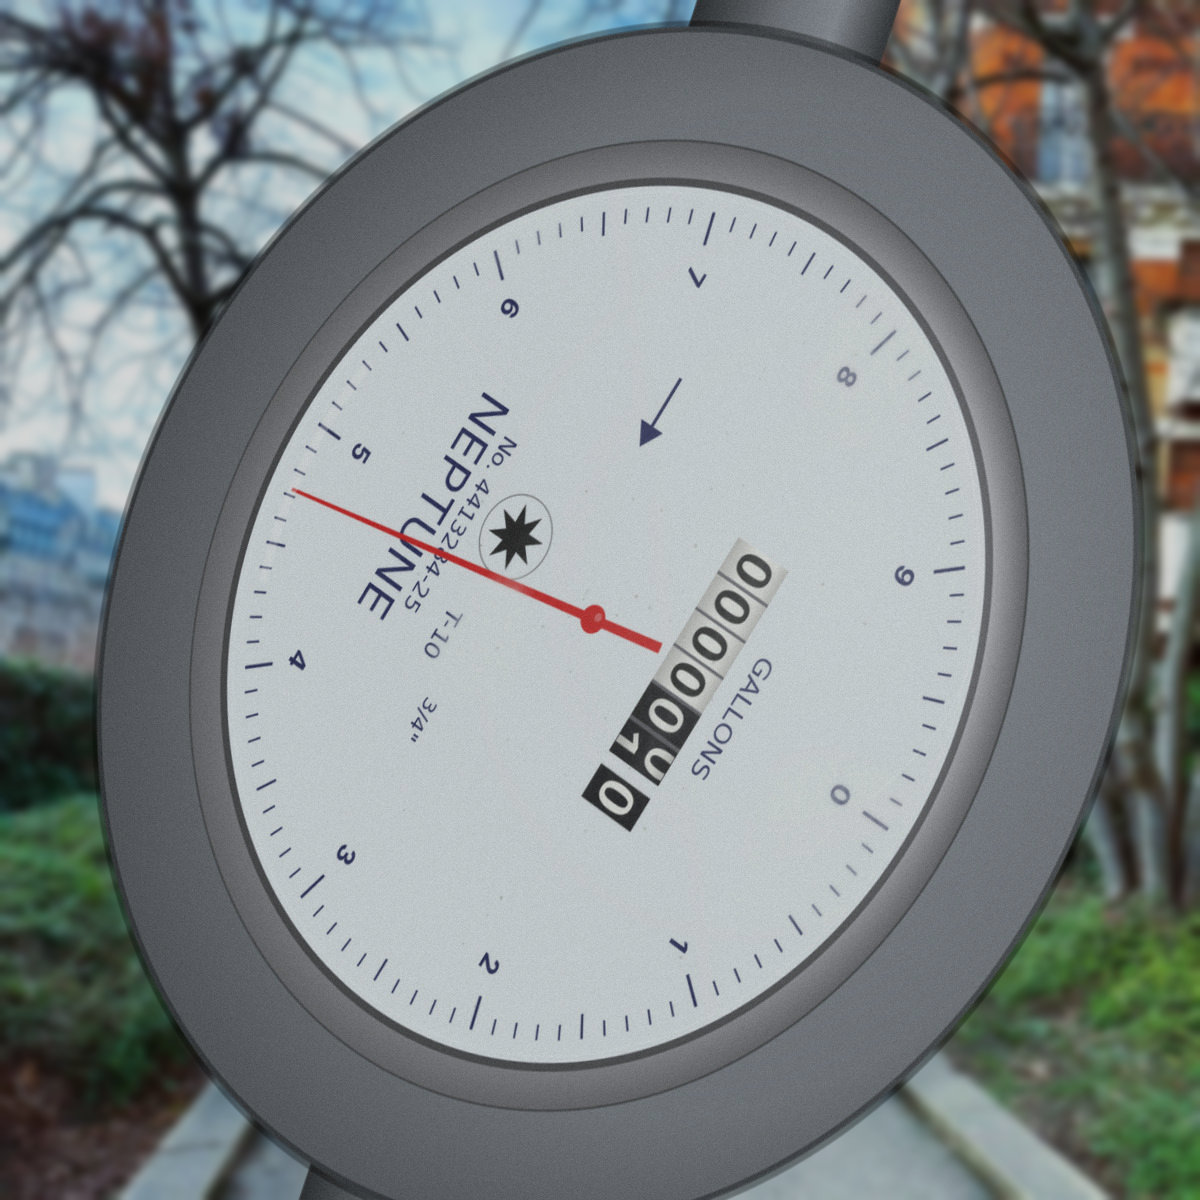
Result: 4.7 (gal)
